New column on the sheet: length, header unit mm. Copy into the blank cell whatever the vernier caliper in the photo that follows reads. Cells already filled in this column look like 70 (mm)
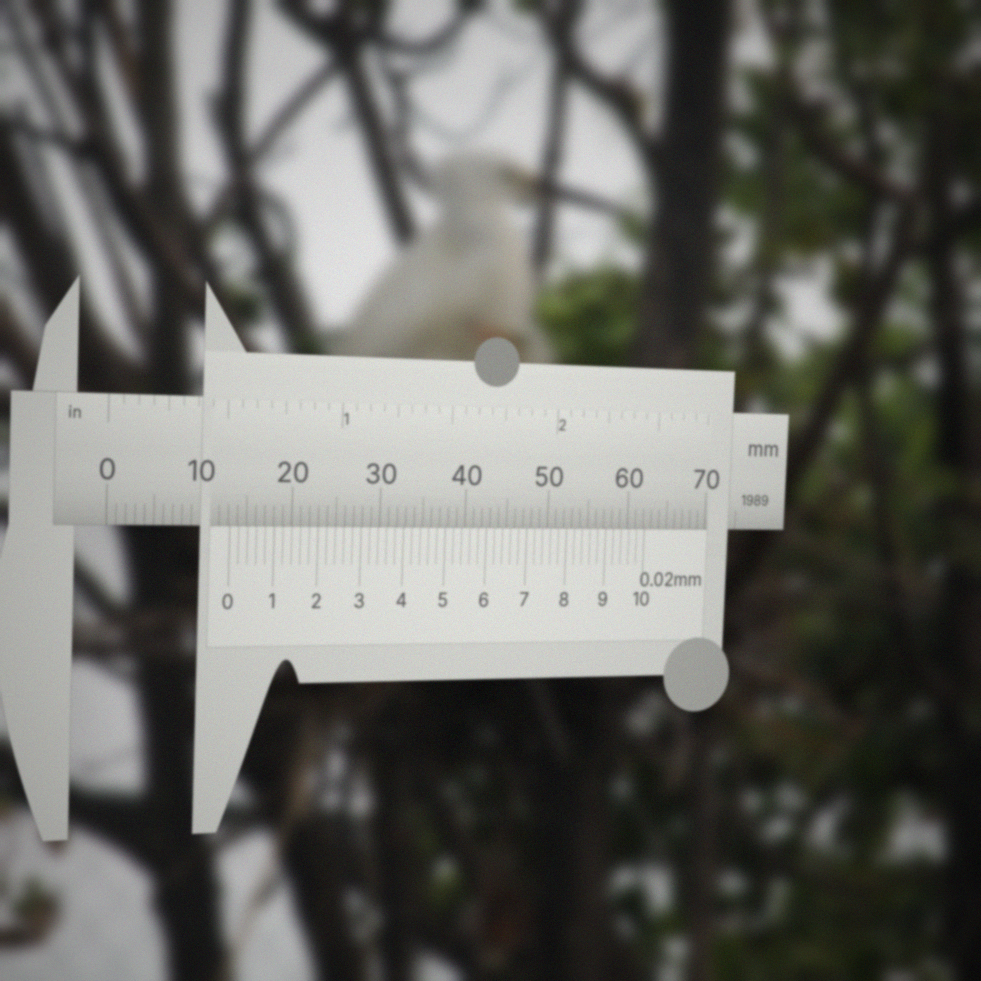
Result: 13.2 (mm)
